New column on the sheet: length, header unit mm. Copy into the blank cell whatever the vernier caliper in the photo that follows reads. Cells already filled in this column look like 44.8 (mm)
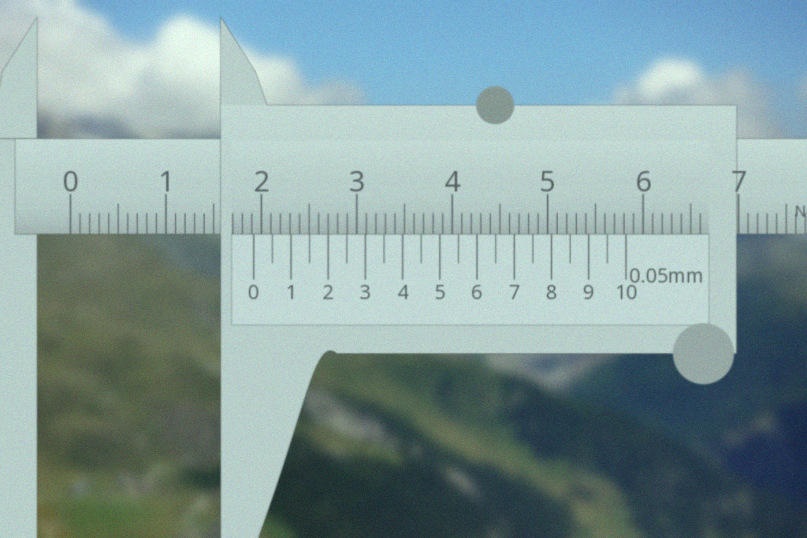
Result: 19.2 (mm)
